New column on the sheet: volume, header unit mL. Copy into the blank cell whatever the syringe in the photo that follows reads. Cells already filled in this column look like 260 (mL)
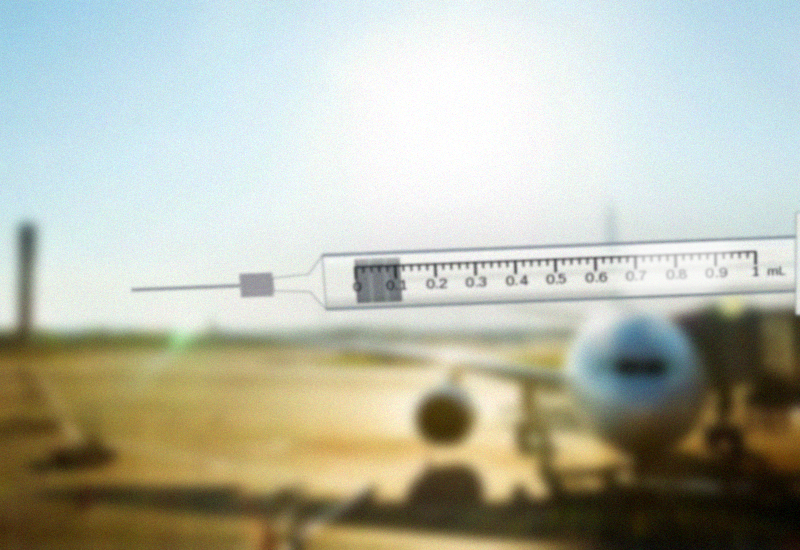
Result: 0 (mL)
